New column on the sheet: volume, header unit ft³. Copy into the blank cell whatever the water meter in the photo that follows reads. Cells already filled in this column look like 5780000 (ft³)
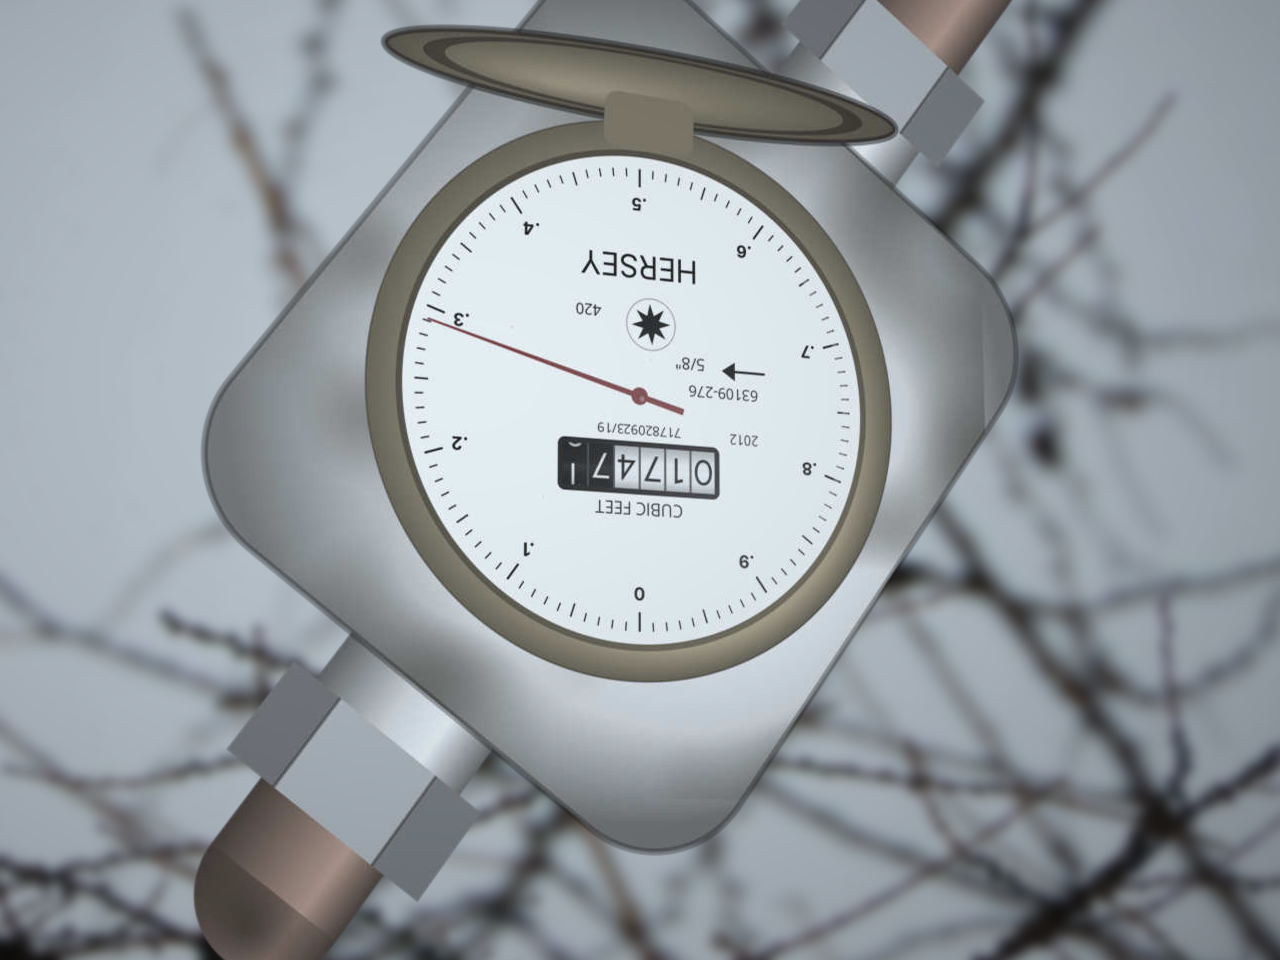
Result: 17471.29 (ft³)
